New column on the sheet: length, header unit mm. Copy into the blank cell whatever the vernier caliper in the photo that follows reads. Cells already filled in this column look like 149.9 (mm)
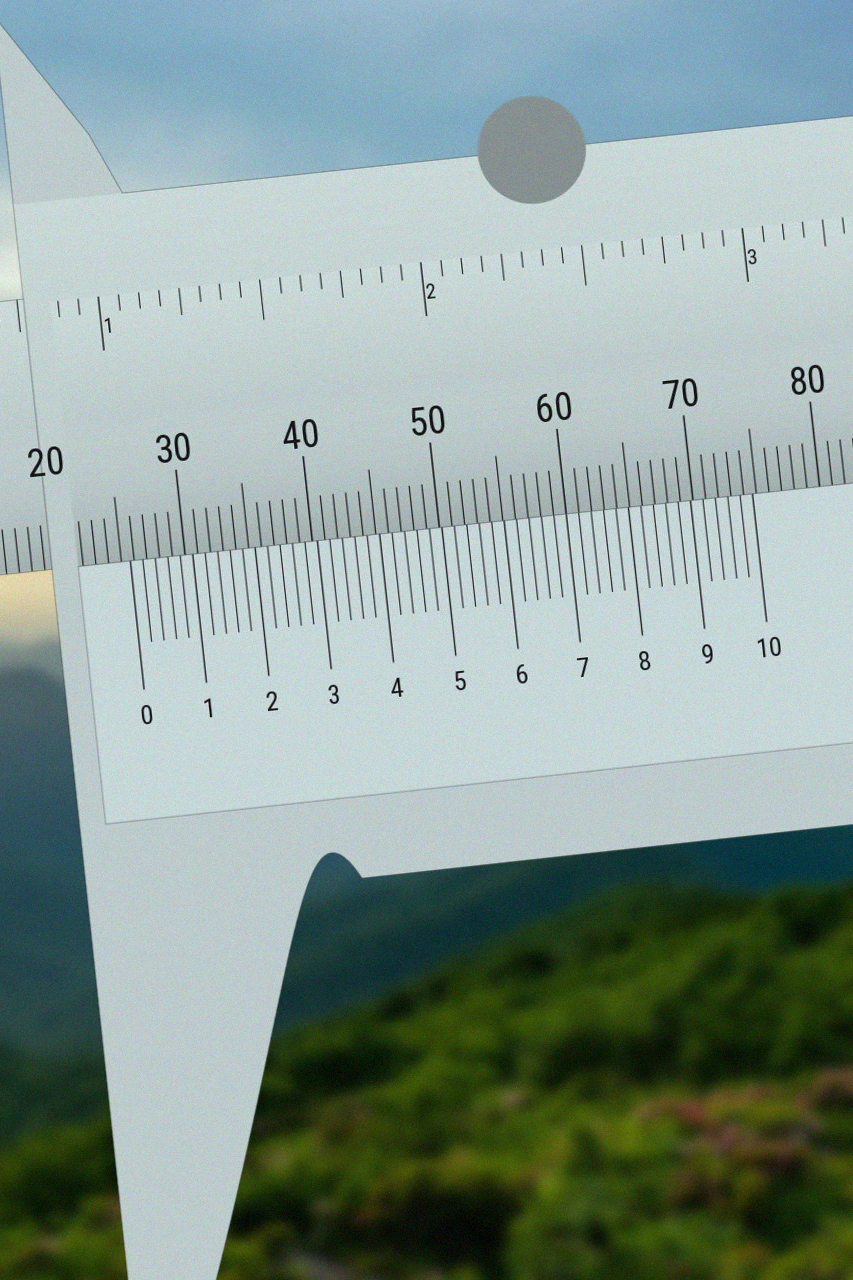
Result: 25.7 (mm)
